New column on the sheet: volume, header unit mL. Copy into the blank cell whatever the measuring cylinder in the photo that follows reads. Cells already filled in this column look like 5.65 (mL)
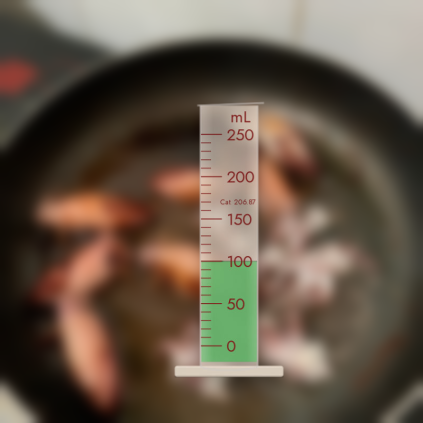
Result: 100 (mL)
